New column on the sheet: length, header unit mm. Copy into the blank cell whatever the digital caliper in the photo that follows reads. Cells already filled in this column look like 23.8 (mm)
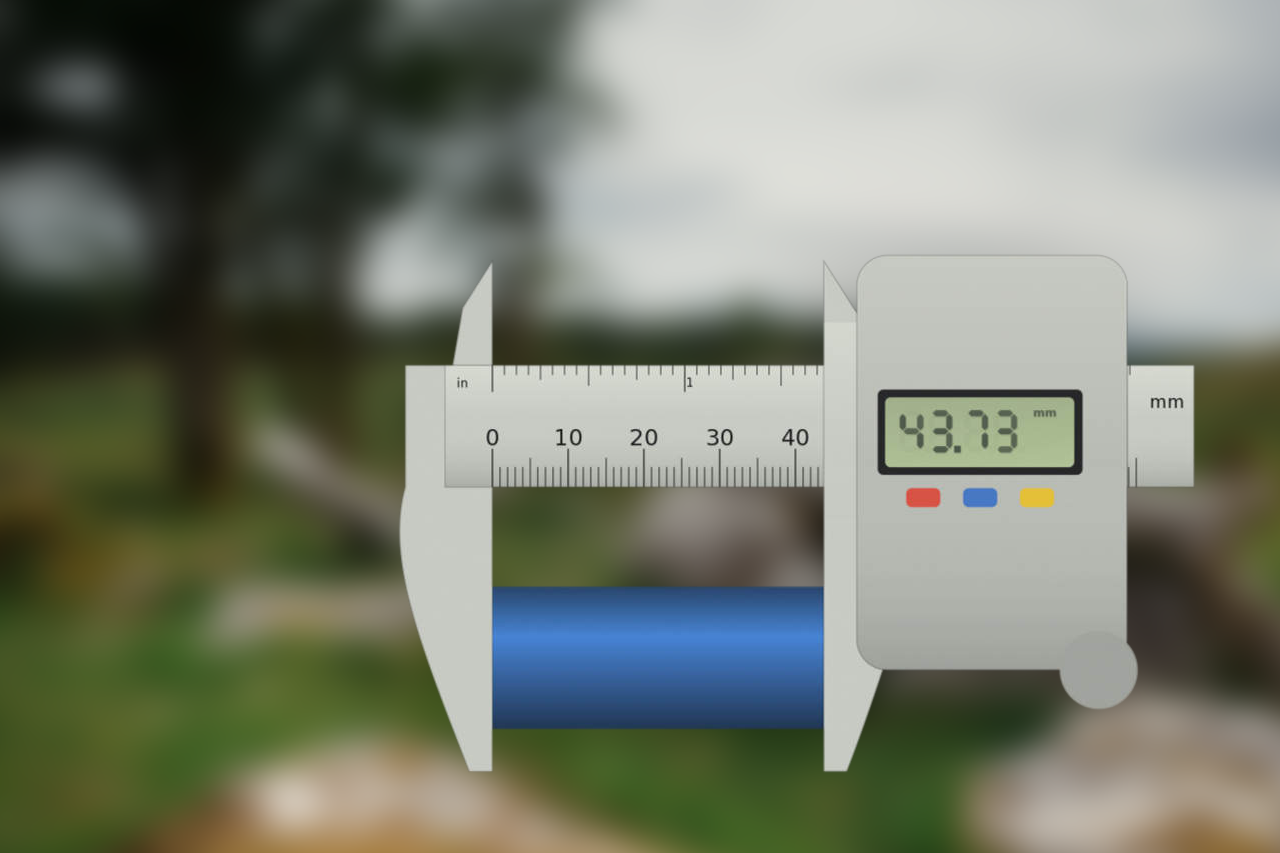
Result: 43.73 (mm)
